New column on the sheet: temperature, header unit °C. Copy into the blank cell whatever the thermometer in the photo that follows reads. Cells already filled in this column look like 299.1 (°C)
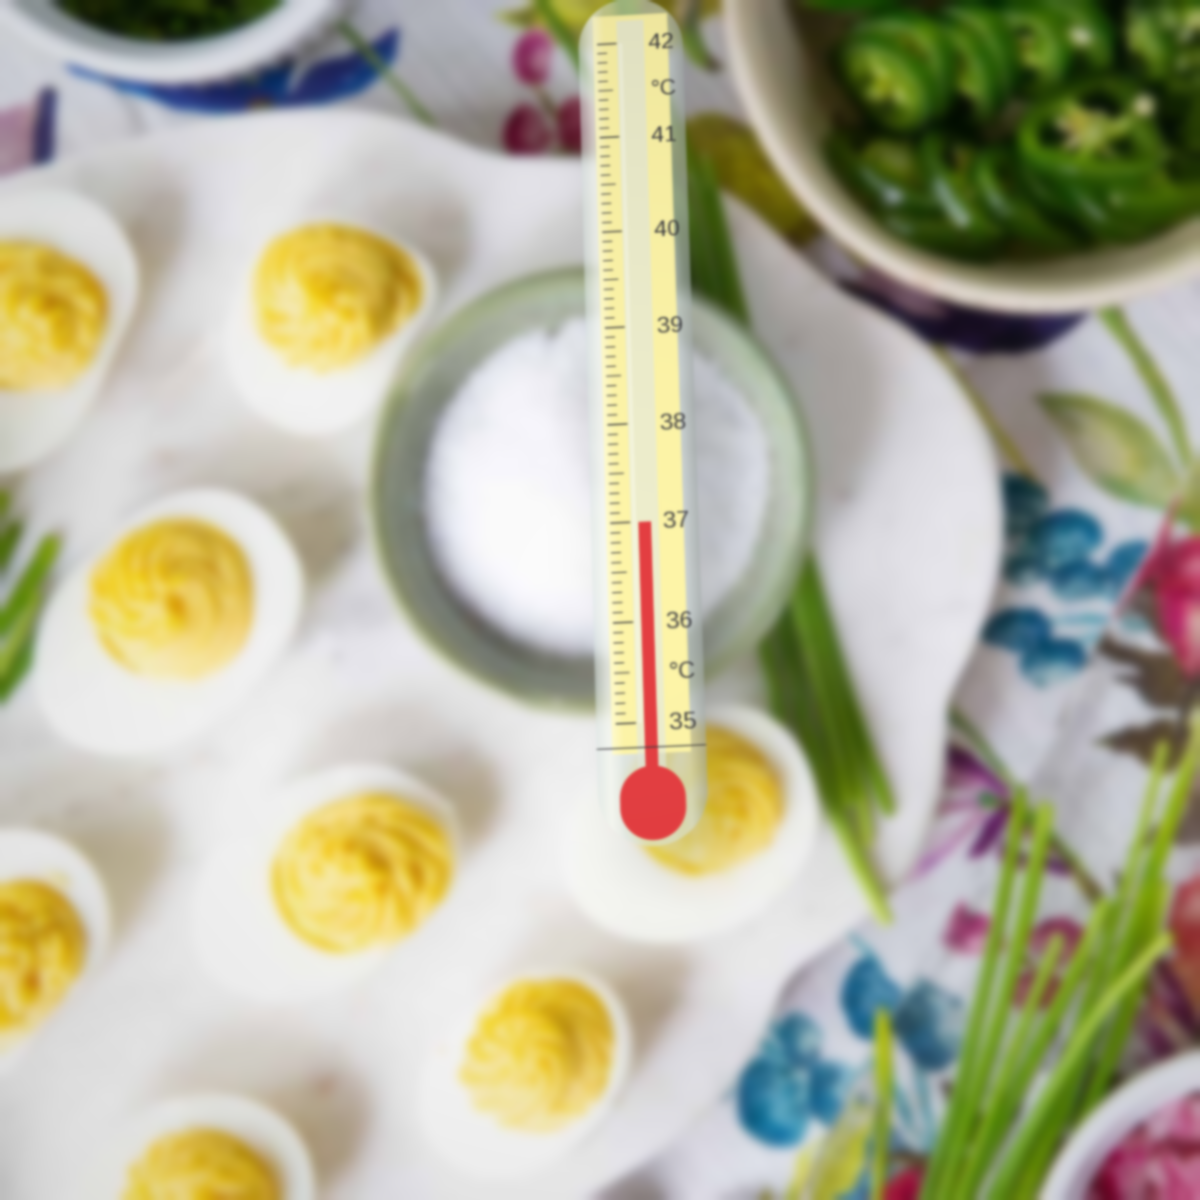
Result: 37 (°C)
